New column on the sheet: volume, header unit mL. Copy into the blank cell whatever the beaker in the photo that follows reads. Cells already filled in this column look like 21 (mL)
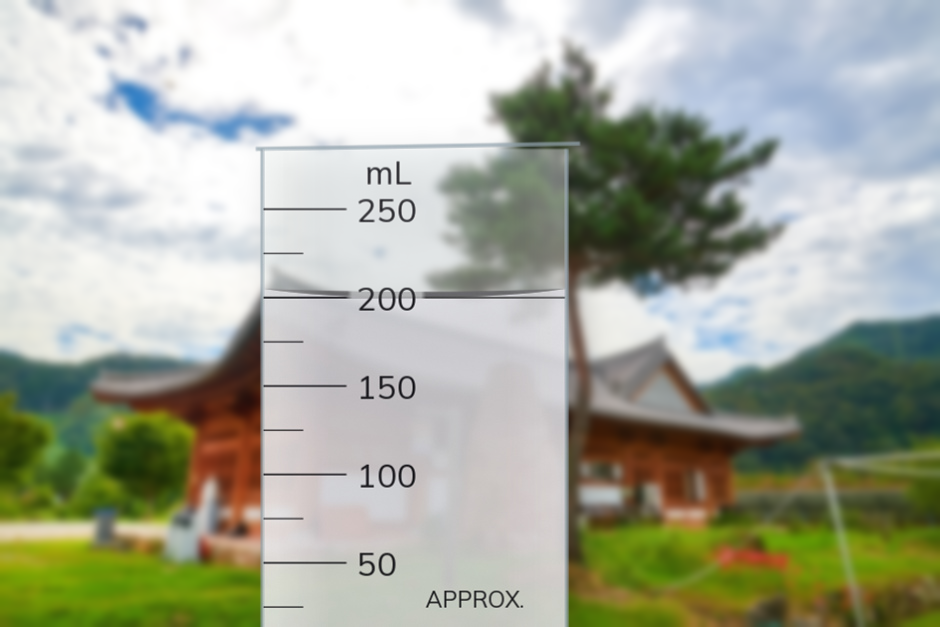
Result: 200 (mL)
